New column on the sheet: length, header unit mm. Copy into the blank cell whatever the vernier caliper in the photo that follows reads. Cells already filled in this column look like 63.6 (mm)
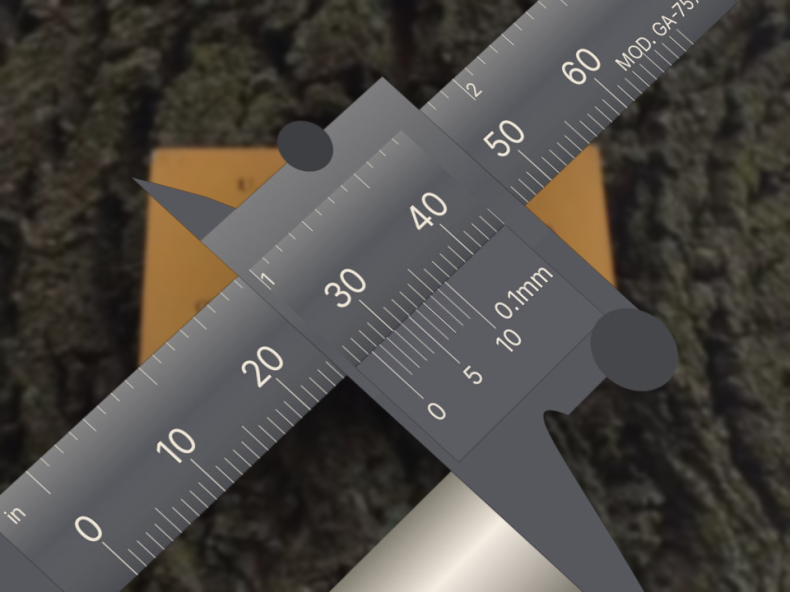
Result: 27.4 (mm)
